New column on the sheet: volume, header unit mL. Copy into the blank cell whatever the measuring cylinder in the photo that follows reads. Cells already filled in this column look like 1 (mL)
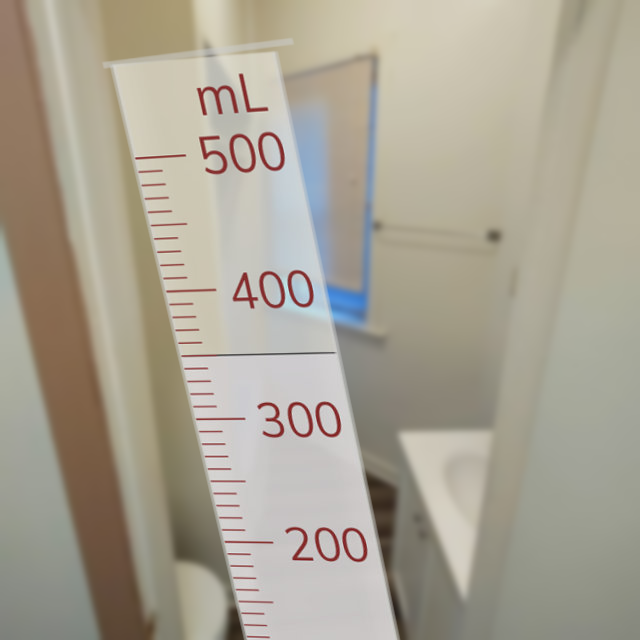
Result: 350 (mL)
